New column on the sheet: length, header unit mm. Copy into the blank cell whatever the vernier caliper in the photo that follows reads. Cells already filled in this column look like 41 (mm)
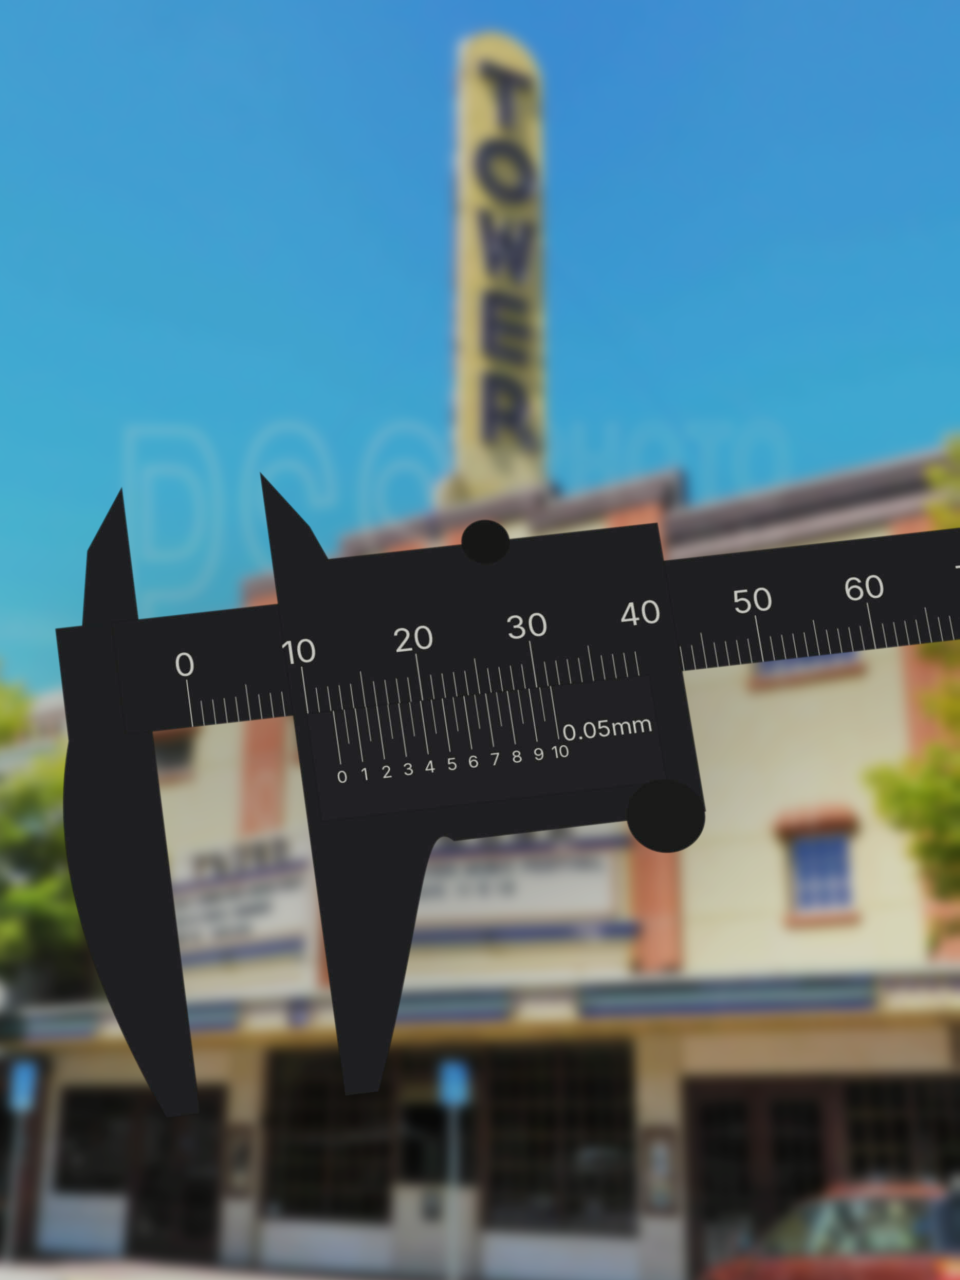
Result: 12.2 (mm)
